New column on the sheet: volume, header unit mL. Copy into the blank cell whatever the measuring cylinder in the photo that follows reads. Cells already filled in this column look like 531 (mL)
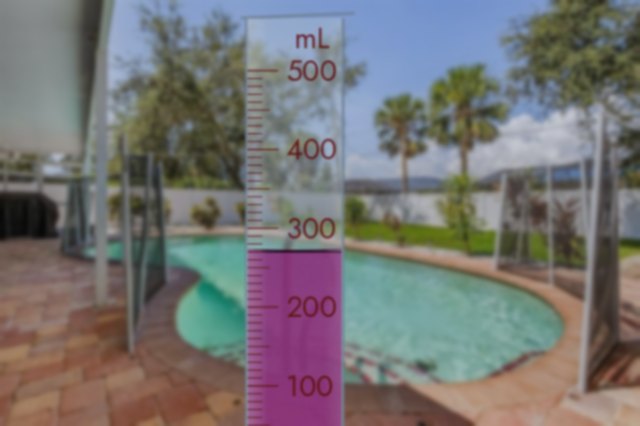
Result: 270 (mL)
